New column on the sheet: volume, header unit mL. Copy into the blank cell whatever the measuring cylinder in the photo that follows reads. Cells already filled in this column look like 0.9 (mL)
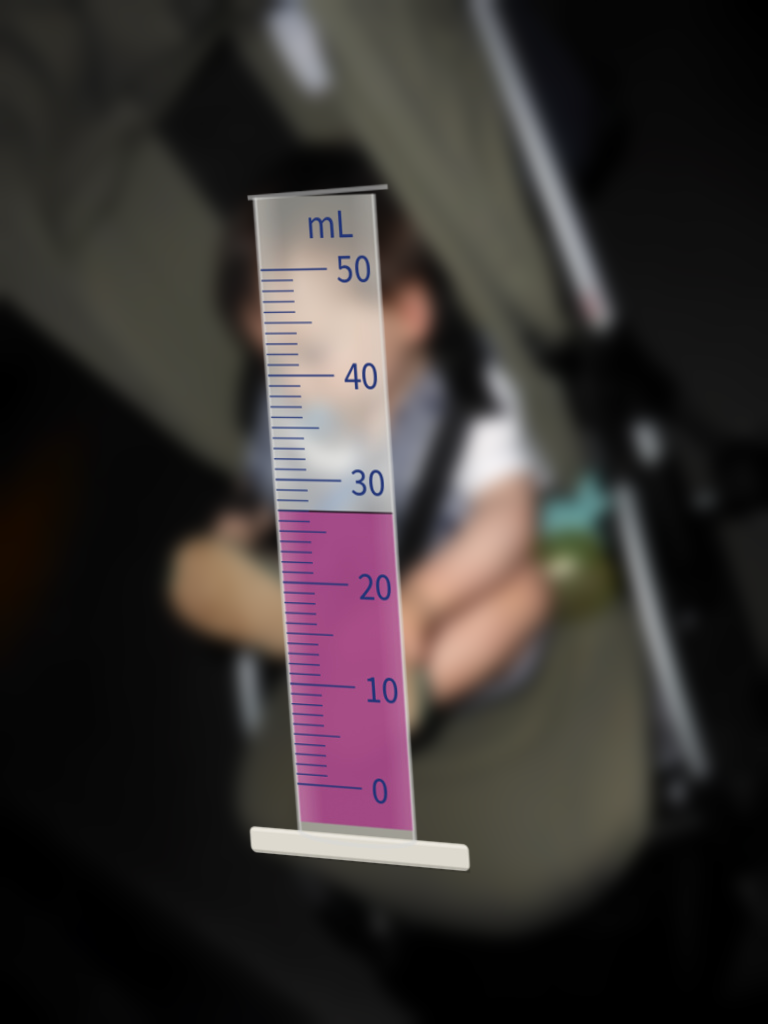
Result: 27 (mL)
